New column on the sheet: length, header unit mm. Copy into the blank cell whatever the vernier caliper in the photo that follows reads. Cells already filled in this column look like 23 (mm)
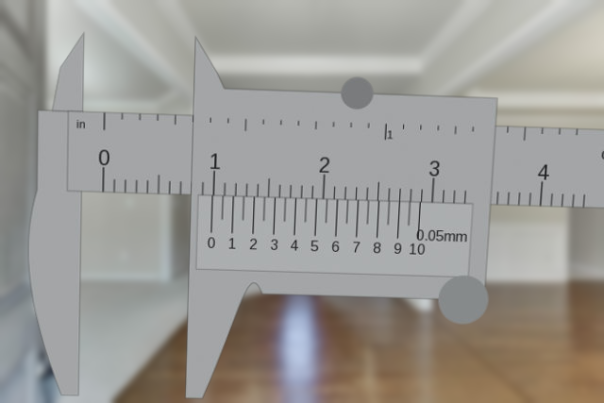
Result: 9.9 (mm)
